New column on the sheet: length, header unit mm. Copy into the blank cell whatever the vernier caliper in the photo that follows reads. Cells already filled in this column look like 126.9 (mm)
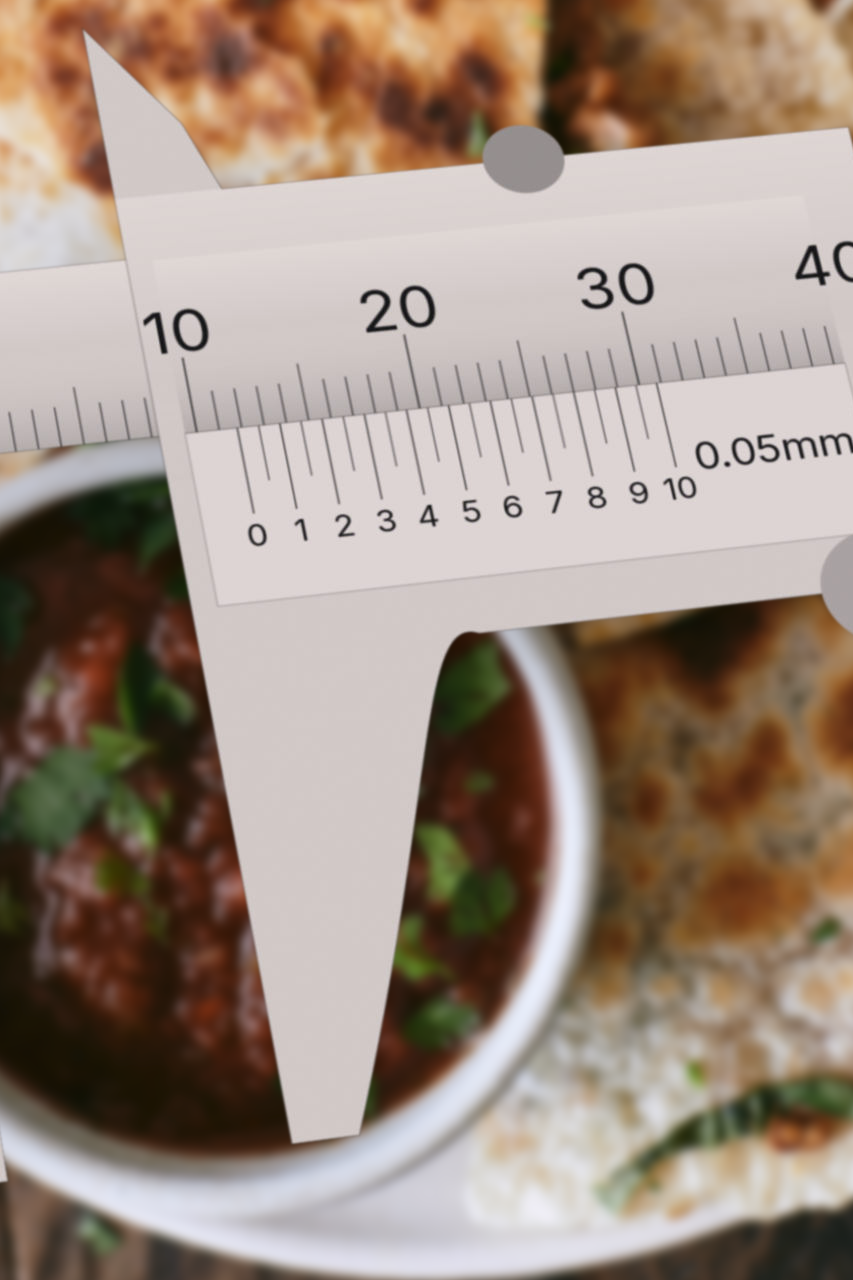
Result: 11.8 (mm)
